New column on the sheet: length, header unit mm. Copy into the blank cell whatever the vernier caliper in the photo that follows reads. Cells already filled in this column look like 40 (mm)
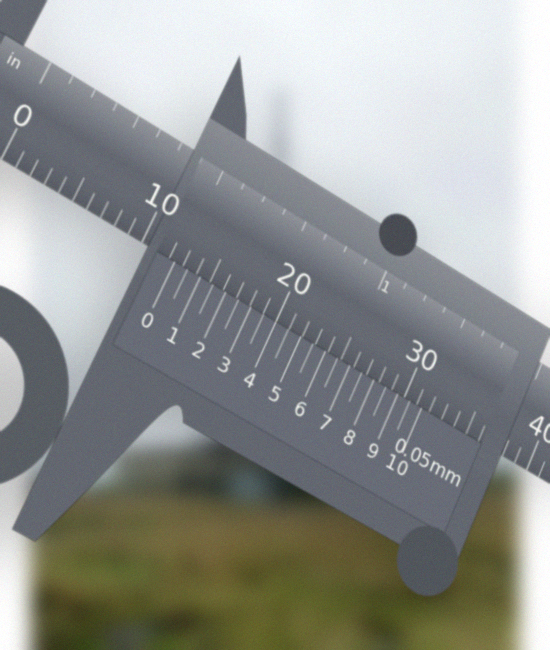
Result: 12.4 (mm)
